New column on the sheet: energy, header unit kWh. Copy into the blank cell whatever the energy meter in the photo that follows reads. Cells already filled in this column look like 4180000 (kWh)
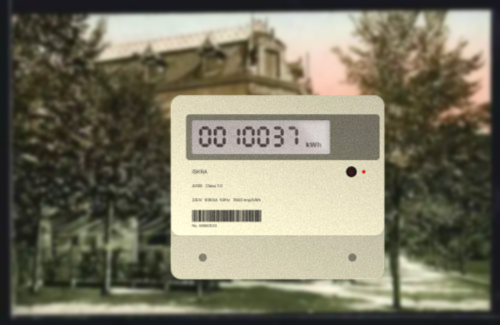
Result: 10037 (kWh)
